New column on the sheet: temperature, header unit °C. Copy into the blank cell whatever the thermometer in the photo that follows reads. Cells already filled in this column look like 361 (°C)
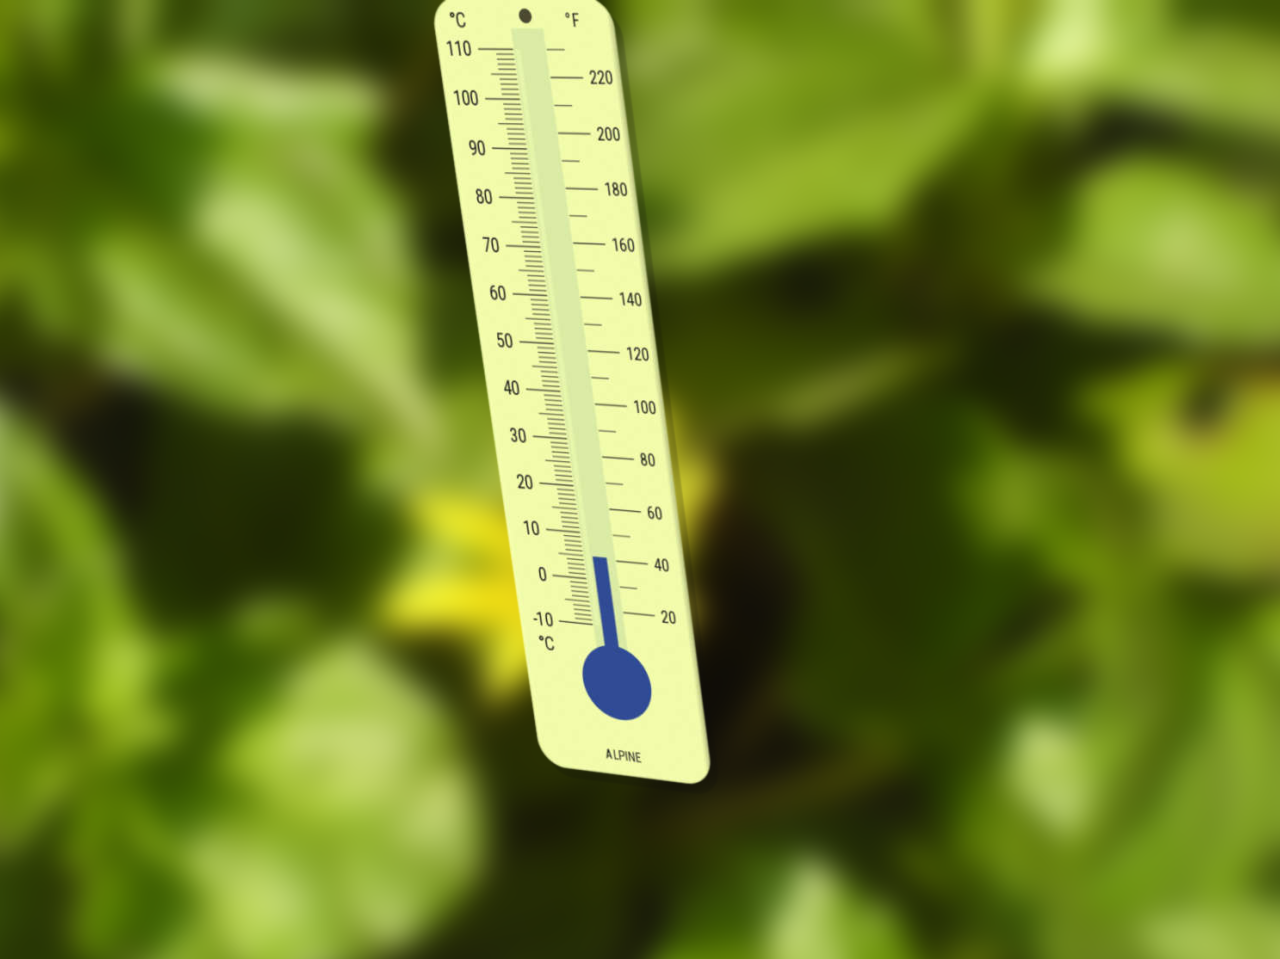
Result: 5 (°C)
